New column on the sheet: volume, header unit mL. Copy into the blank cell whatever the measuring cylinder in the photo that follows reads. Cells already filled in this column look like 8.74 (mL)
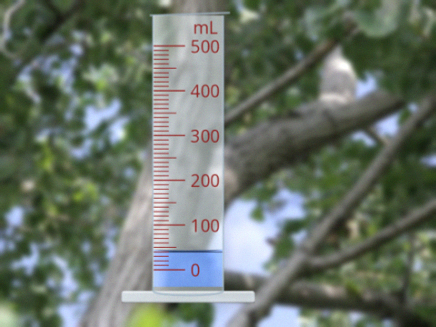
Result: 40 (mL)
